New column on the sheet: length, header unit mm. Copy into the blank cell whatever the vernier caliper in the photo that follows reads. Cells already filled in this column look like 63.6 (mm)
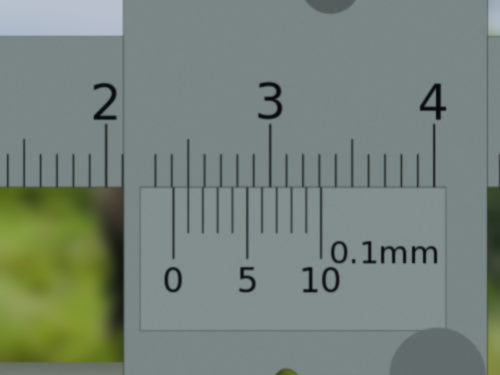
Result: 24.1 (mm)
